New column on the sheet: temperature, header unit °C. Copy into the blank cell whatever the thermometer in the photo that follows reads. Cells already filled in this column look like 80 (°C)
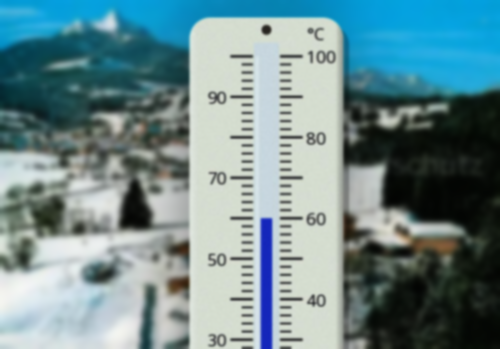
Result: 60 (°C)
